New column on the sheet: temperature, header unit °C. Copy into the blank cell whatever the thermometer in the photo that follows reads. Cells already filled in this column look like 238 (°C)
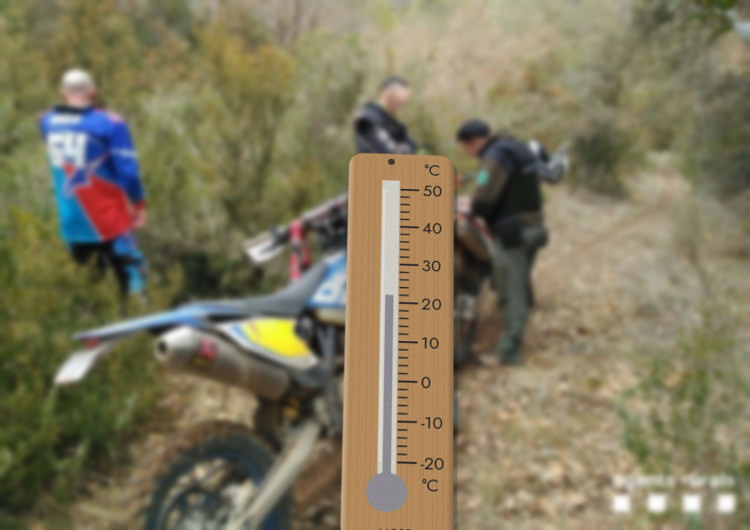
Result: 22 (°C)
